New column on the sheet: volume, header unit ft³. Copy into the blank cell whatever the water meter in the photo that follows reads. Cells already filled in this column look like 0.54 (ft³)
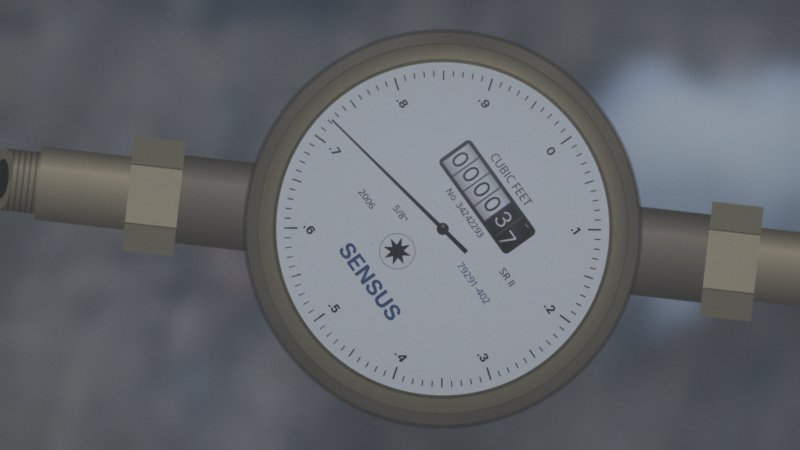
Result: 36.72 (ft³)
